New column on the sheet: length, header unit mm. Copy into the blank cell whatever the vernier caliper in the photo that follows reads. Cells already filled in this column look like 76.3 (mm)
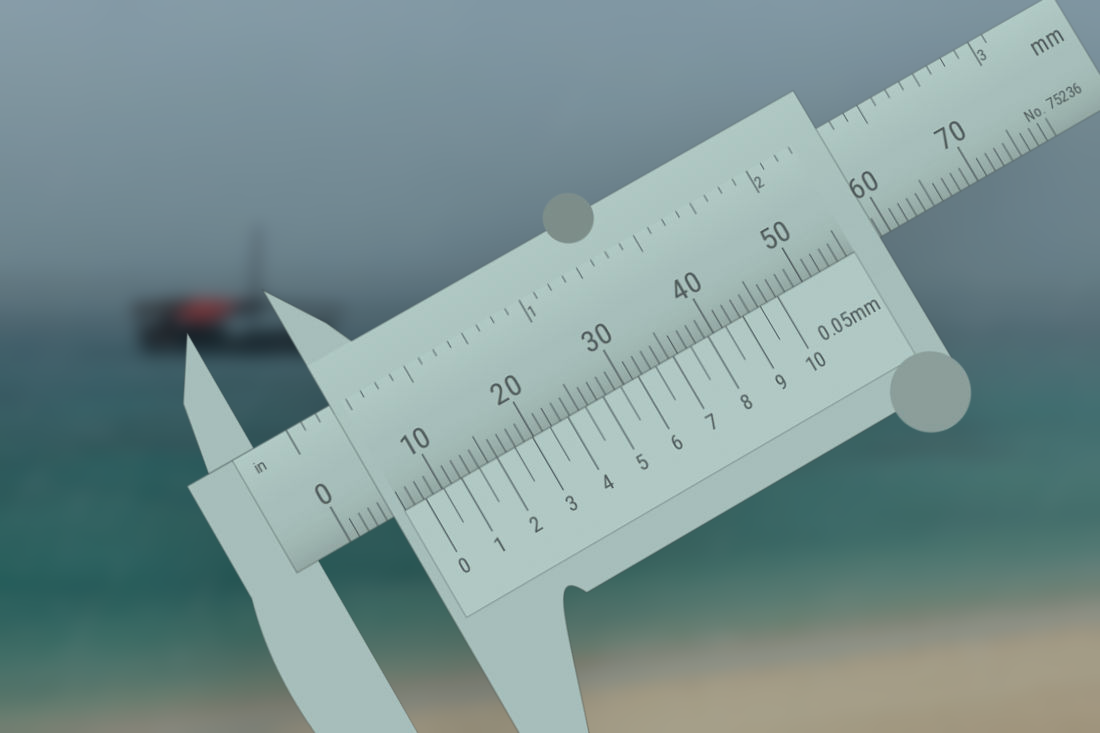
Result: 8.2 (mm)
